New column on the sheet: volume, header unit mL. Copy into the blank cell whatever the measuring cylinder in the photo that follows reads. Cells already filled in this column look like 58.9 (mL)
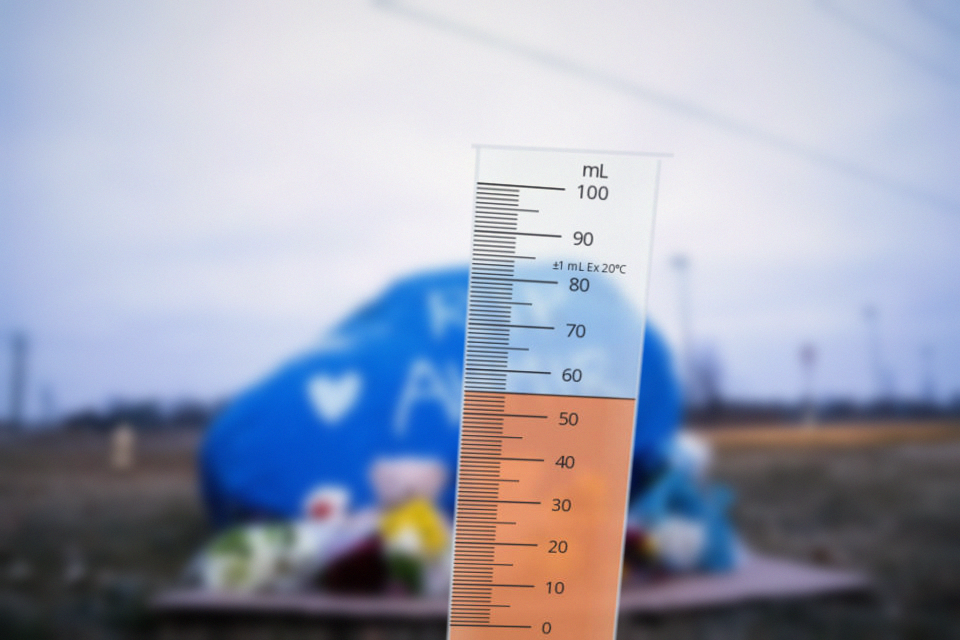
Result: 55 (mL)
